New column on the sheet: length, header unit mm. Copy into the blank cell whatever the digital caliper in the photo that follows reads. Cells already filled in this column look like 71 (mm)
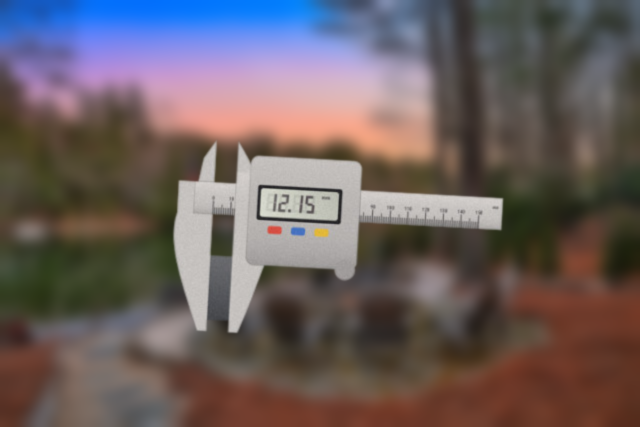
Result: 12.15 (mm)
